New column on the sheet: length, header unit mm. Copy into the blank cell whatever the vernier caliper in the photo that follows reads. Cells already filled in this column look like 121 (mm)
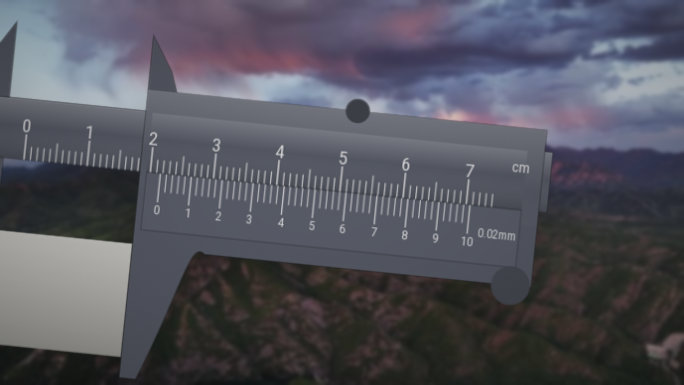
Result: 21.6 (mm)
